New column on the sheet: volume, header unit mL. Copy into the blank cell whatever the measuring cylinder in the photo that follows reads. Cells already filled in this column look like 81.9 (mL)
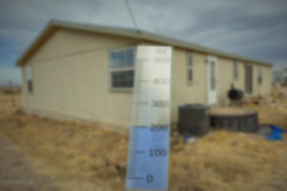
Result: 200 (mL)
